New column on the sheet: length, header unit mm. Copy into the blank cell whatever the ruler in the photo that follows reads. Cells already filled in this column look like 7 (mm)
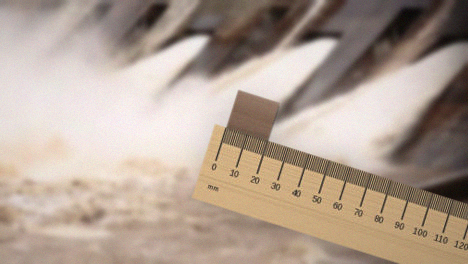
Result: 20 (mm)
